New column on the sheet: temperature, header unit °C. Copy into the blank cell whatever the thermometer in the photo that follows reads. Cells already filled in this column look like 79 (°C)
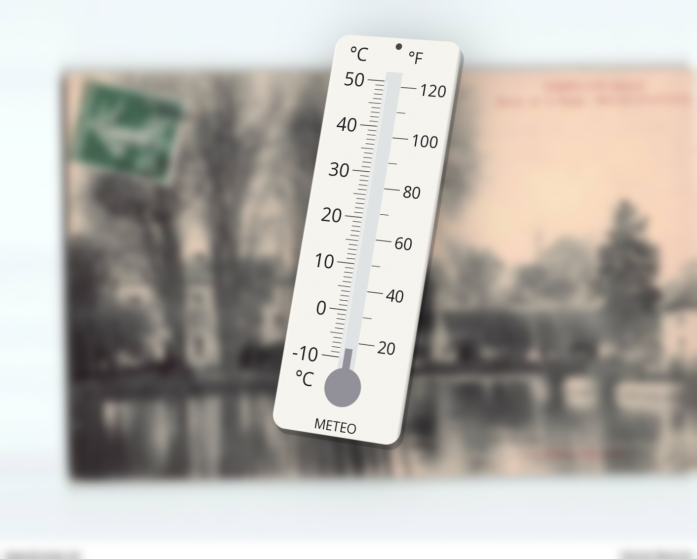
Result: -8 (°C)
